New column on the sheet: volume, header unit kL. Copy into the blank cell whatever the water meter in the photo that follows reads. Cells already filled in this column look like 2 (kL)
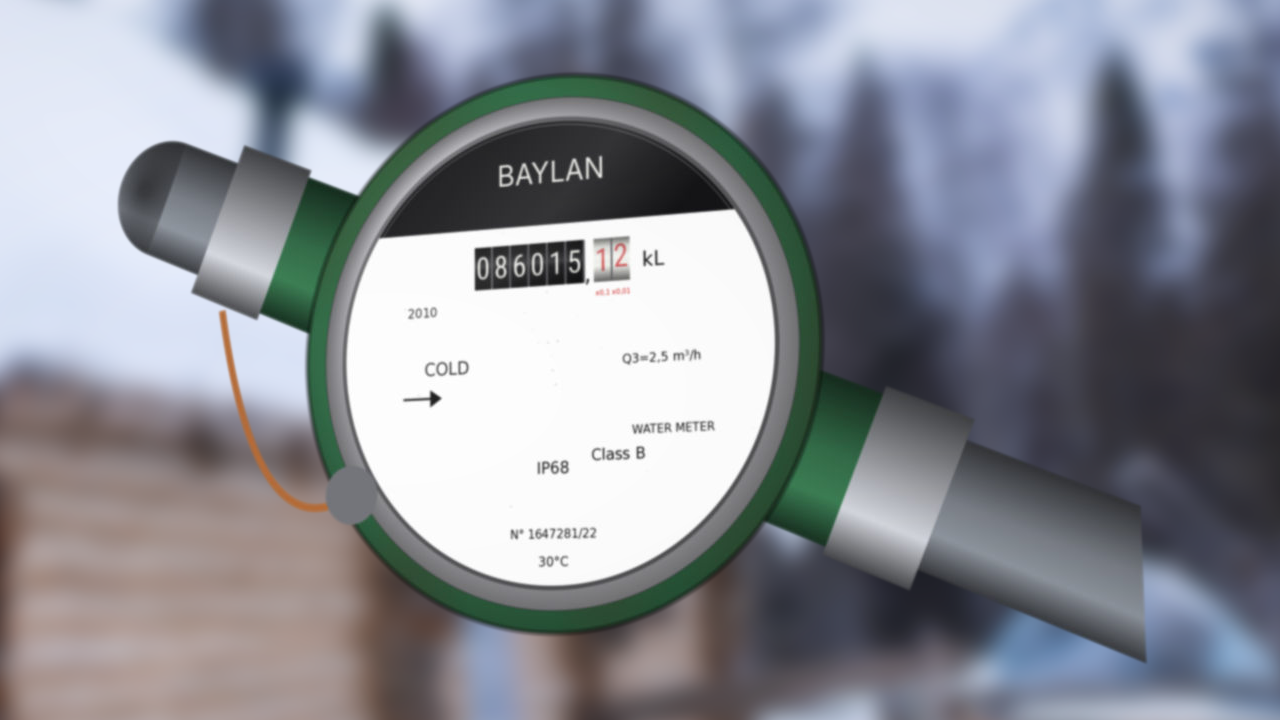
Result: 86015.12 (kL)
